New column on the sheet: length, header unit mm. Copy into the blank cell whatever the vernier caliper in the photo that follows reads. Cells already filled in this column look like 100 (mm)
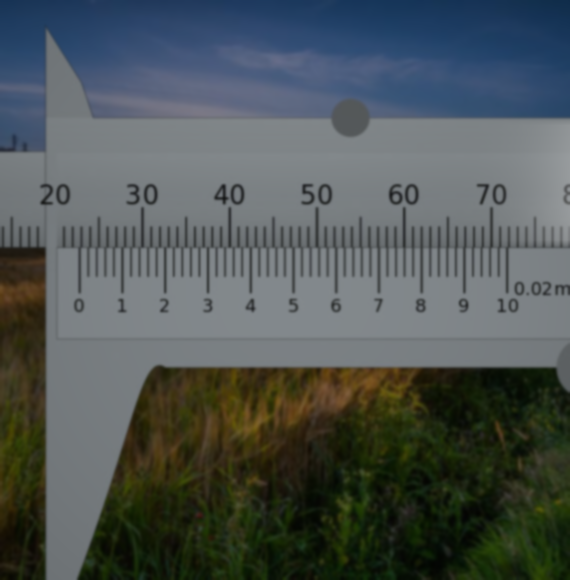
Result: 22.8 (mm)
